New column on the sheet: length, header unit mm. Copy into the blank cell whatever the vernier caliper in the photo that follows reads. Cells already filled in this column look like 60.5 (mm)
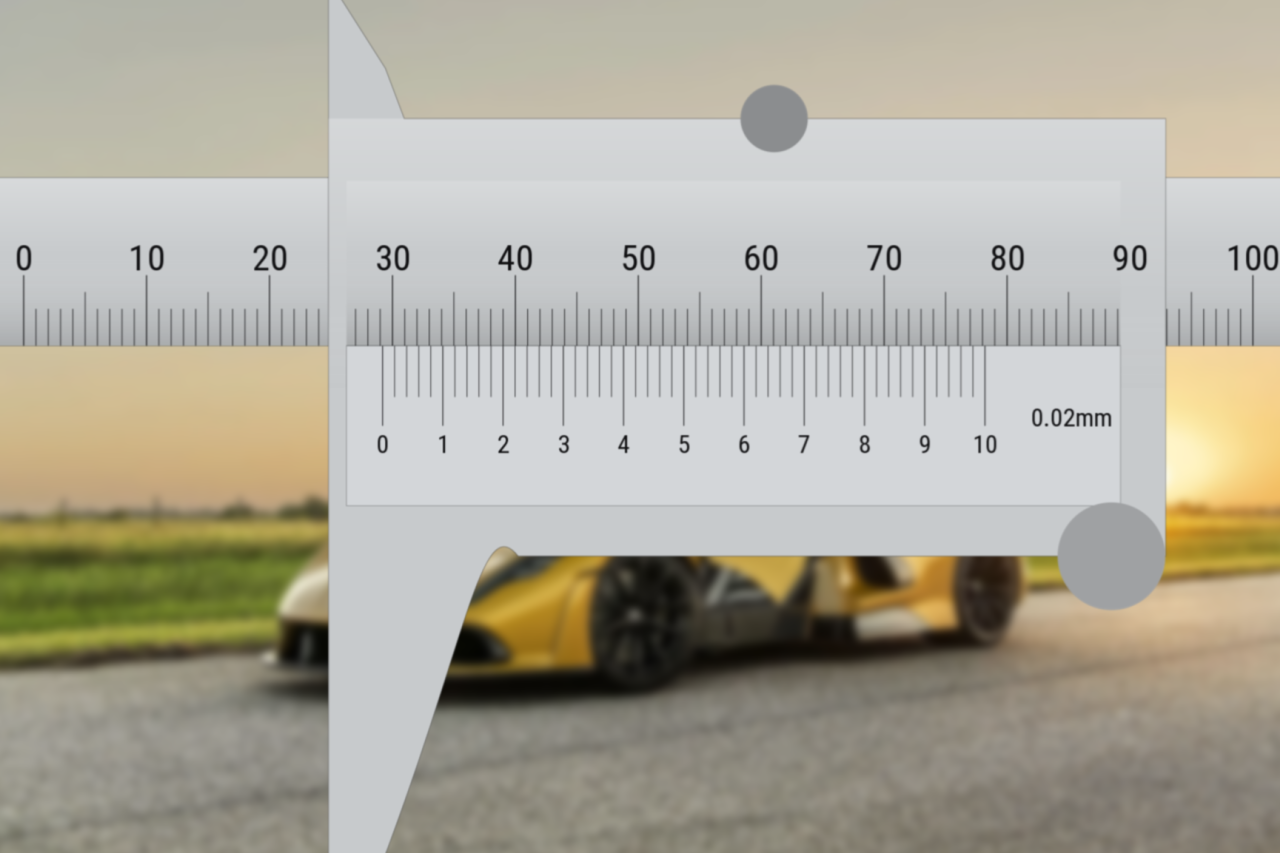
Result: 29.2 (mm)
